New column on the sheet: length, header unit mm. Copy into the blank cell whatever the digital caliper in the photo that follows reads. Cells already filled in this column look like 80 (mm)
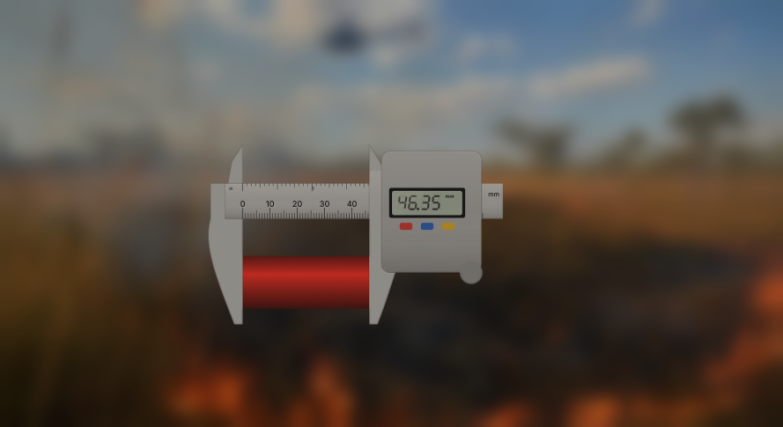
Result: 46.35 (mm)
